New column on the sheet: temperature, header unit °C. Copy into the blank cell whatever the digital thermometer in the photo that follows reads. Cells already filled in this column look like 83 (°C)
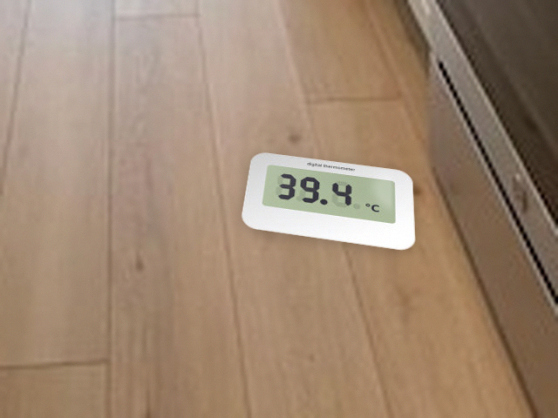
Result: 39.4 (°C)
